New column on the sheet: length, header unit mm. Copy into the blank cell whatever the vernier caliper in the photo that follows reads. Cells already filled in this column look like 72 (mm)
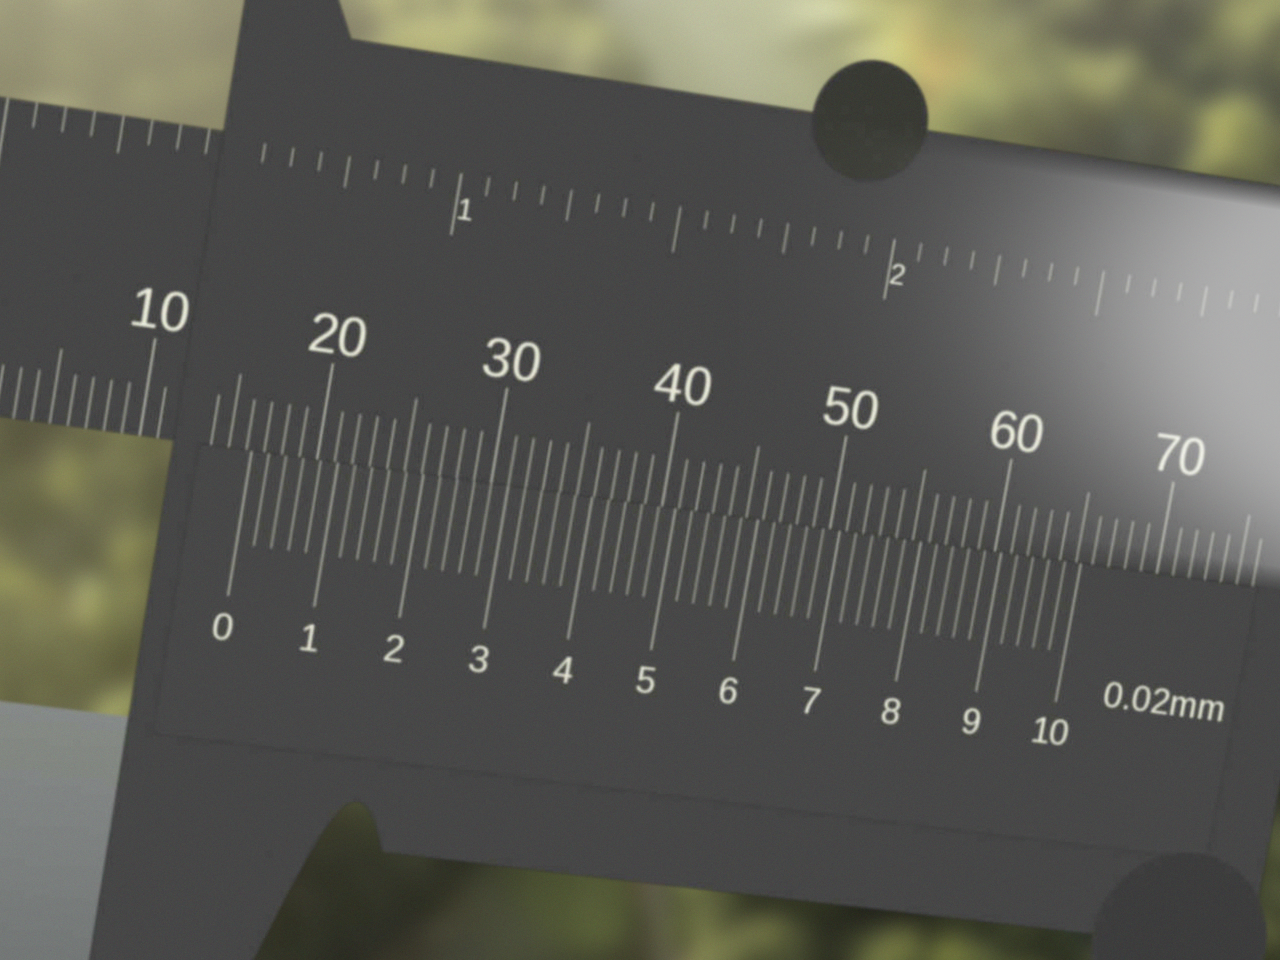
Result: 16.3 (mm)
